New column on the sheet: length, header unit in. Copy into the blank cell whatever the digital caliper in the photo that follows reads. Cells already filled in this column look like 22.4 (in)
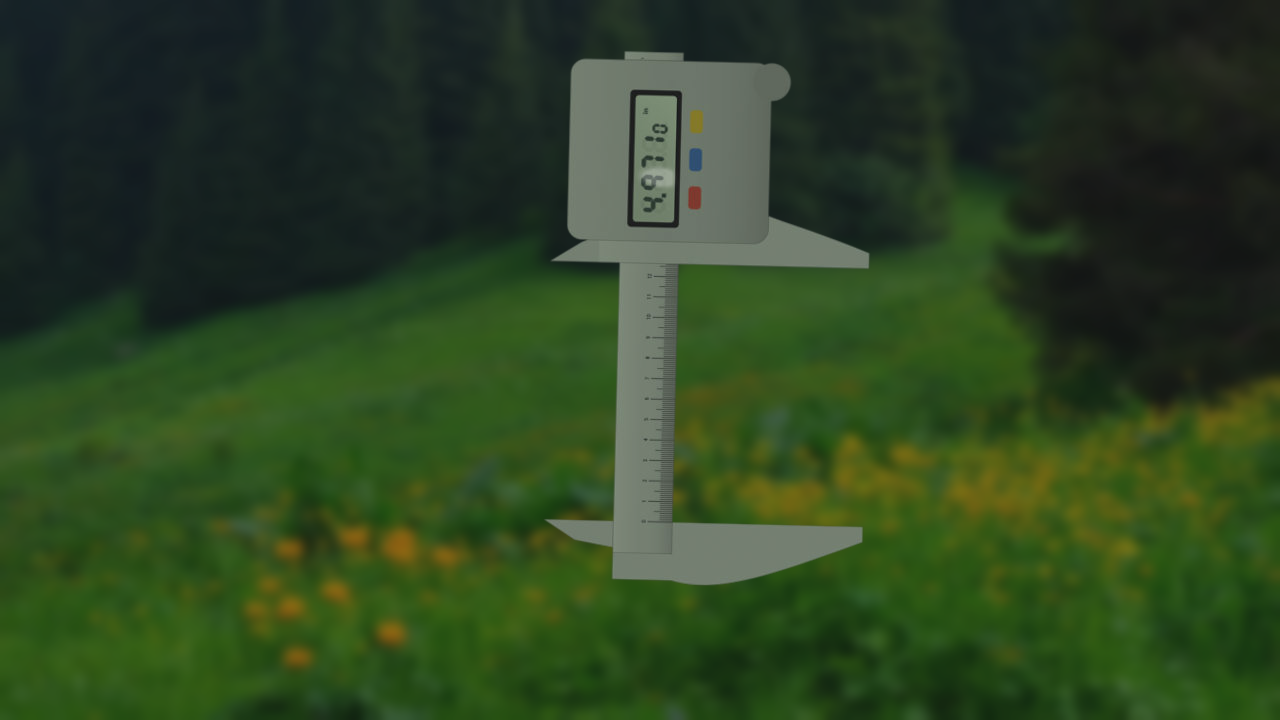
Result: 4.9710 (in)
